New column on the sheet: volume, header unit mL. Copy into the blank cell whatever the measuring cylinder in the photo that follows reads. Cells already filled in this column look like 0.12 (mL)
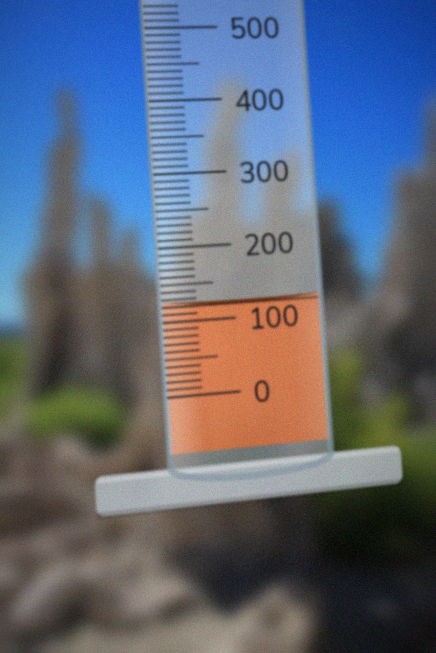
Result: 120 (mL)
